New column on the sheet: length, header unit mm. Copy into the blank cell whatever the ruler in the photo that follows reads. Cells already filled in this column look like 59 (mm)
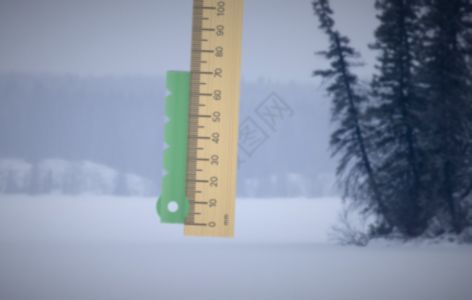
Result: 70 (mm)
